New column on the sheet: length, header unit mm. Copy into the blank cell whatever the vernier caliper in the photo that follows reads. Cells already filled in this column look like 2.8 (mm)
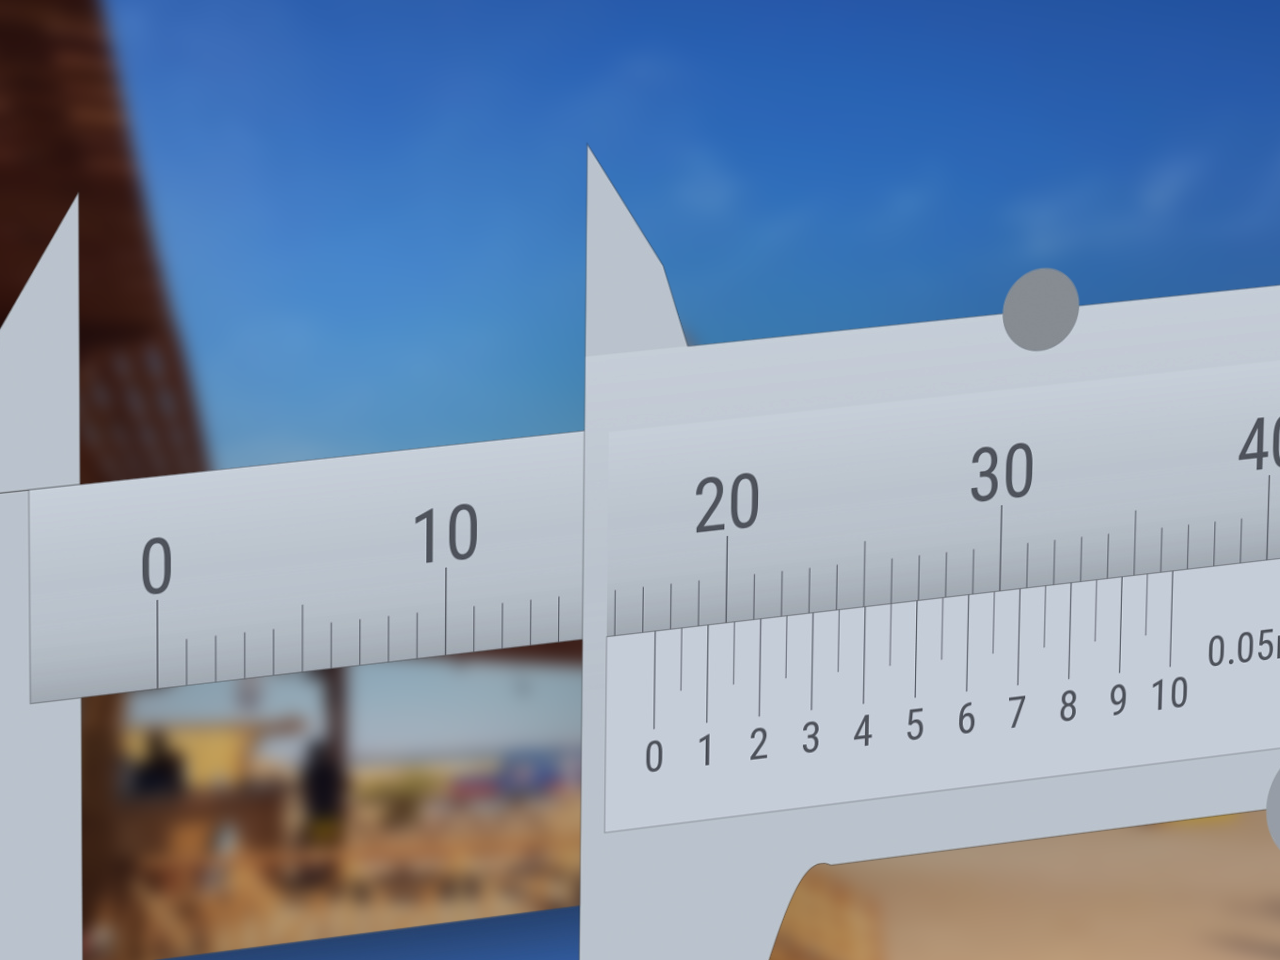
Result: 17.45 (mm)
